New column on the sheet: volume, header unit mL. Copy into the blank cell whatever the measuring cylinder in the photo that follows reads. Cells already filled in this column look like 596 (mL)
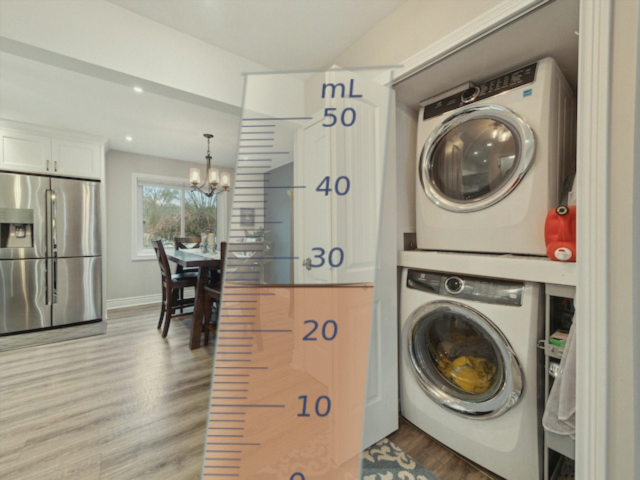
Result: 26 (mL)
